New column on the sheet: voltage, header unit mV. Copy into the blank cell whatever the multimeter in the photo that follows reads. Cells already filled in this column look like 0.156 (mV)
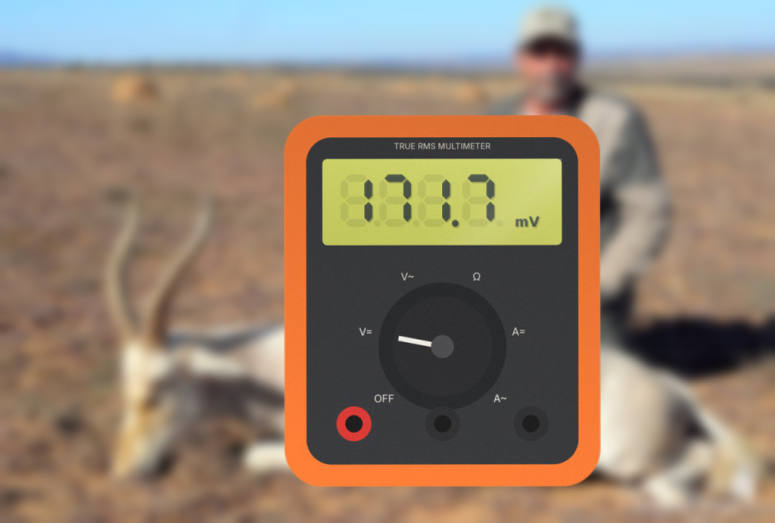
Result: 171.7 (mV)
